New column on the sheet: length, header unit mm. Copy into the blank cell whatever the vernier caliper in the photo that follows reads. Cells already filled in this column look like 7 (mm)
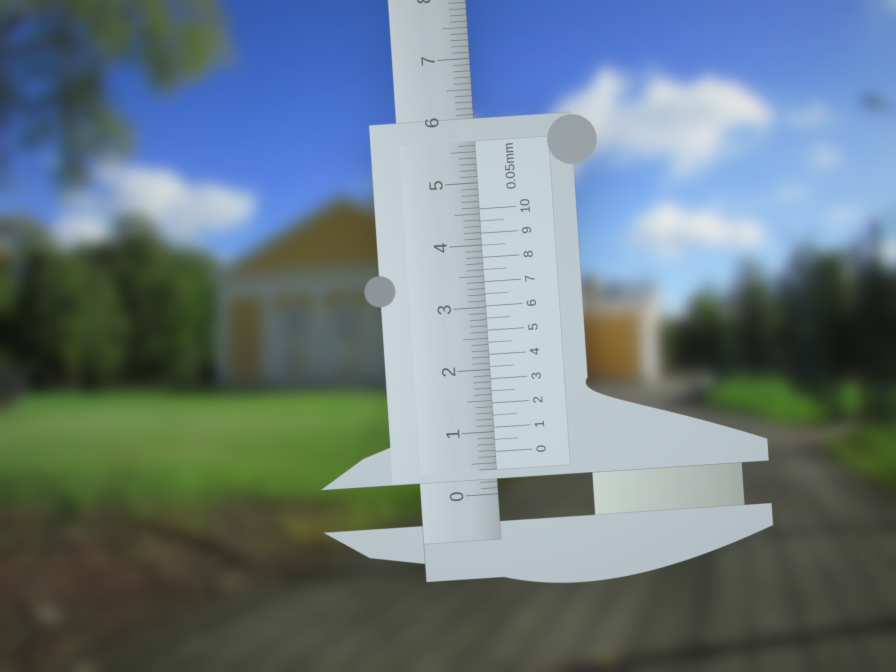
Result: 6.8 (mm)
